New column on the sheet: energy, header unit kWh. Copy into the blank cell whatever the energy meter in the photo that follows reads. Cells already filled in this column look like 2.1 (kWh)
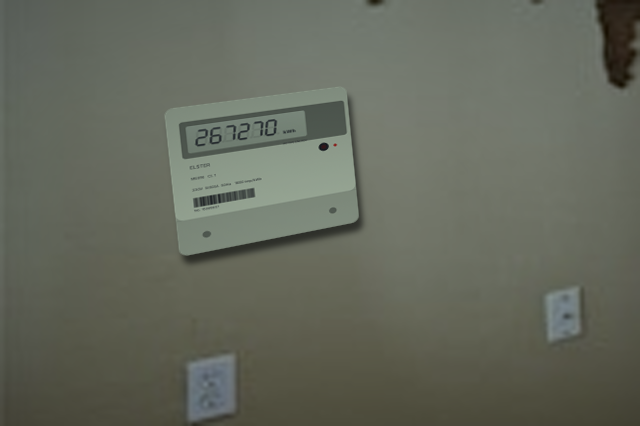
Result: 267270 (kWh)
